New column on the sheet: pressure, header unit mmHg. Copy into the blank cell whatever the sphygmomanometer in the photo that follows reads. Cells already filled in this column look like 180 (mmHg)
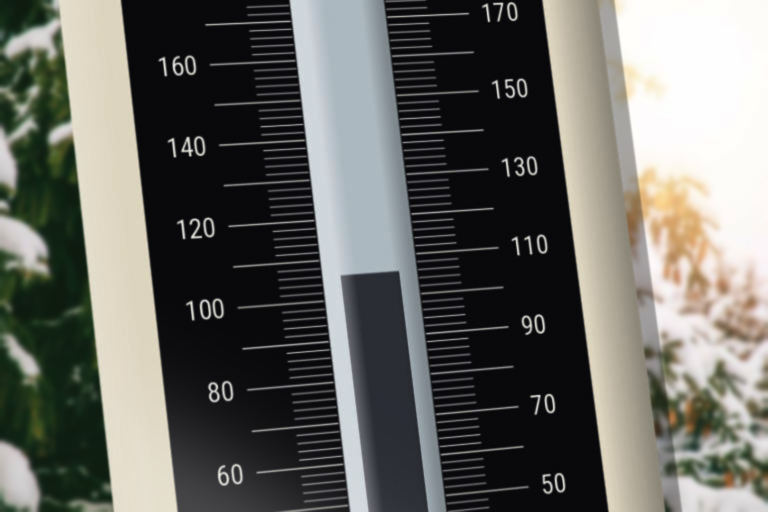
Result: 106 (mmHg)
